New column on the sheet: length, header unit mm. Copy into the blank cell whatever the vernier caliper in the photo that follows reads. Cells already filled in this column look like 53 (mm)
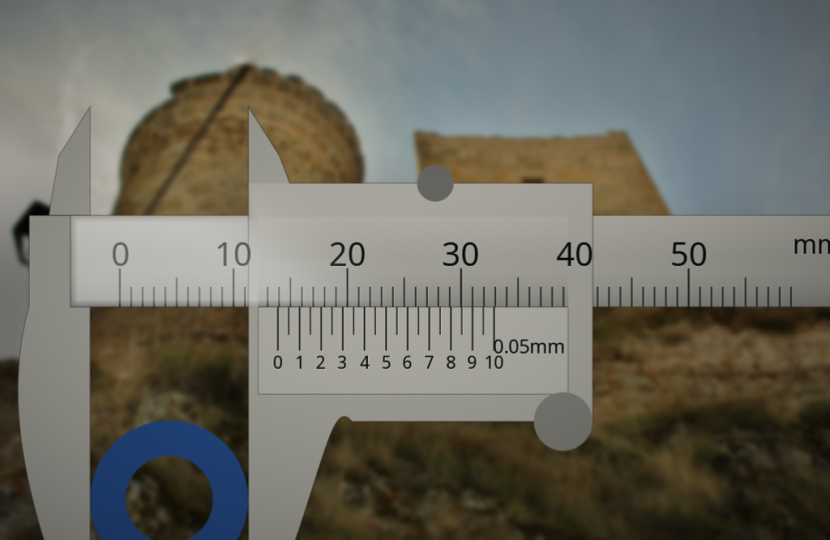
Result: 13.9 (mm)
